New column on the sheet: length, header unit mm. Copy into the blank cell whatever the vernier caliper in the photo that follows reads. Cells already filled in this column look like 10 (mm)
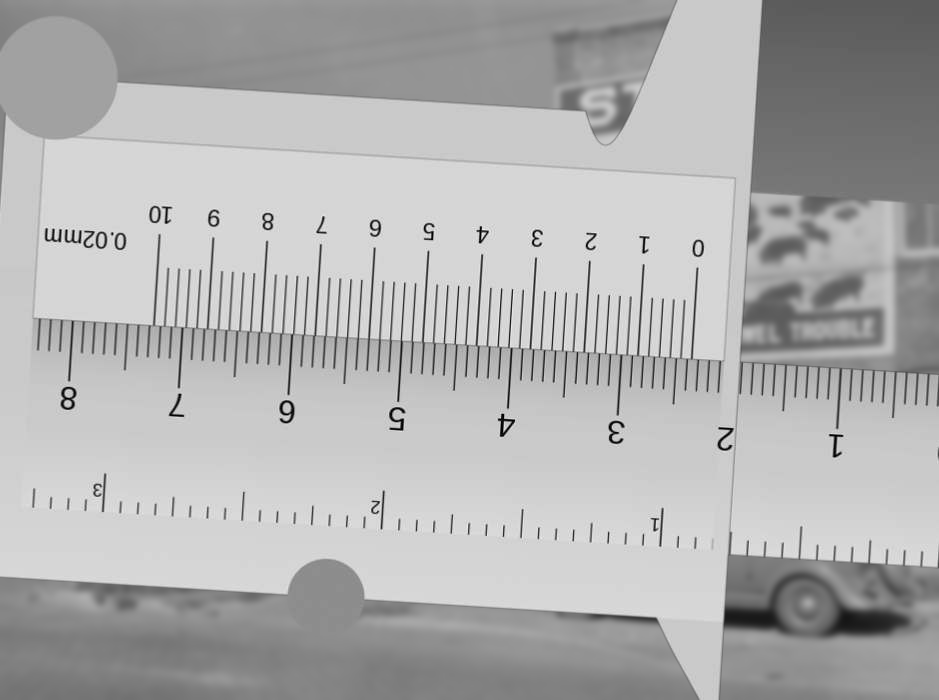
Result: 23.6 (mm)
